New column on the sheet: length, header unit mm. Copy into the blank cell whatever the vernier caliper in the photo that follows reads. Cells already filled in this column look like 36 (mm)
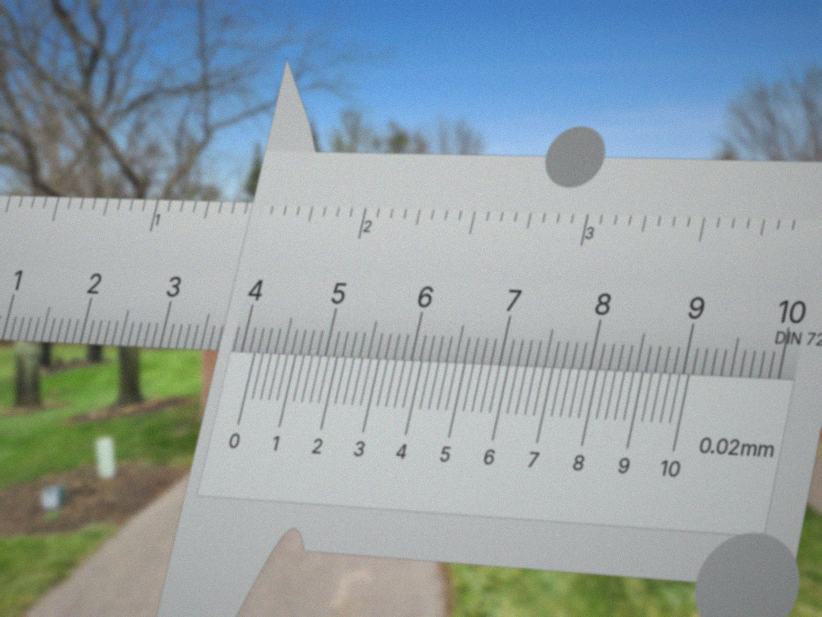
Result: 41.6 (mm)
